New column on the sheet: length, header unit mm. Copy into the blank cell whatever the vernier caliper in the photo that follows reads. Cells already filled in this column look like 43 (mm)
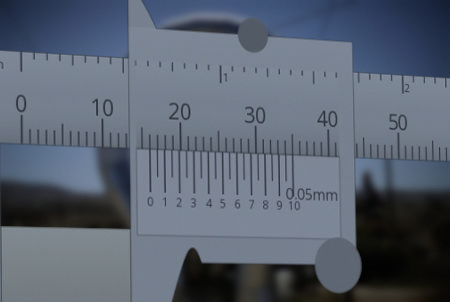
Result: 16.0 (mm)
